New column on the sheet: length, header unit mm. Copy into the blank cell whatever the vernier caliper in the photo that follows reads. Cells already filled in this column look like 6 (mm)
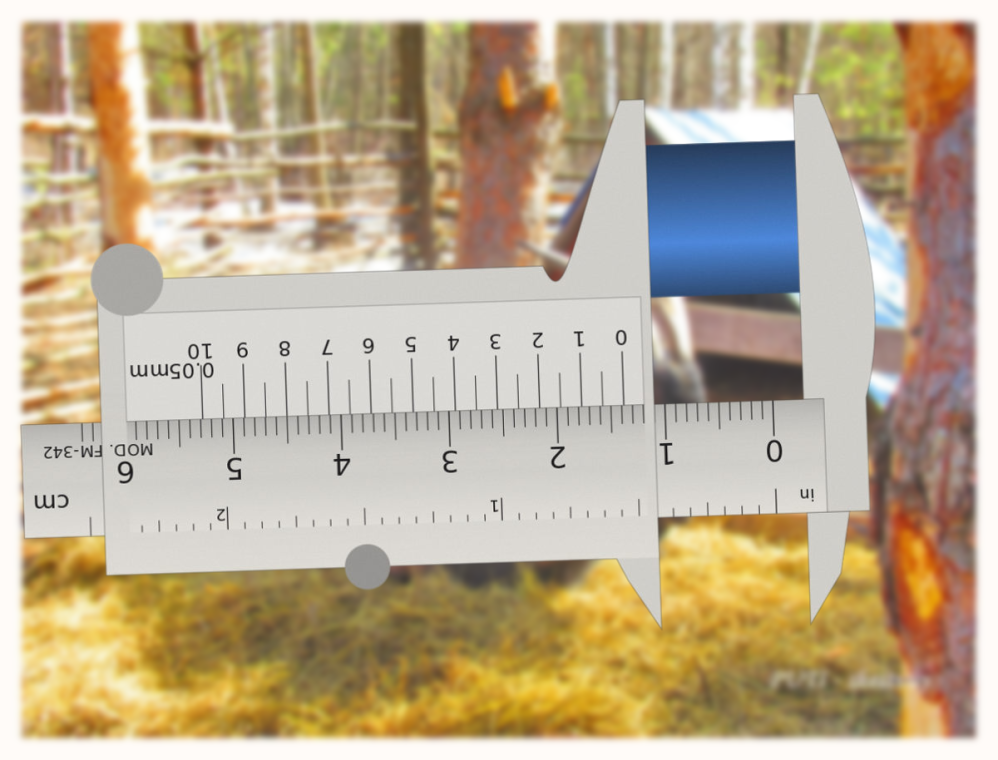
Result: 13.8 (mm)
